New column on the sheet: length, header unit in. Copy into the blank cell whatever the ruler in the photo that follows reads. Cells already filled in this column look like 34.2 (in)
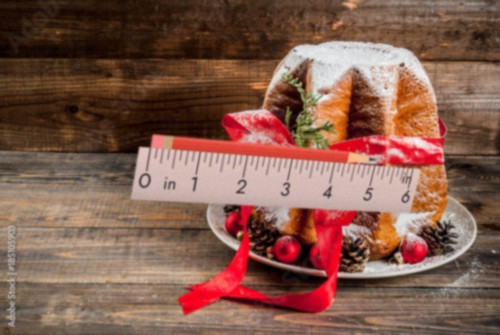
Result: 5 (in)
